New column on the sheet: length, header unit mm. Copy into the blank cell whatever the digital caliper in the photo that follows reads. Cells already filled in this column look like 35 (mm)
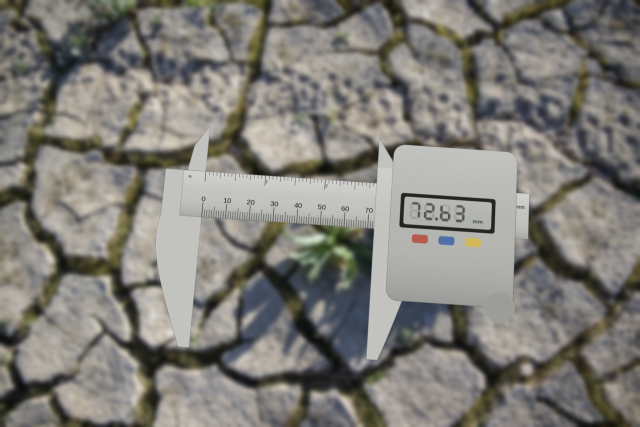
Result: 72.63 (mm)
